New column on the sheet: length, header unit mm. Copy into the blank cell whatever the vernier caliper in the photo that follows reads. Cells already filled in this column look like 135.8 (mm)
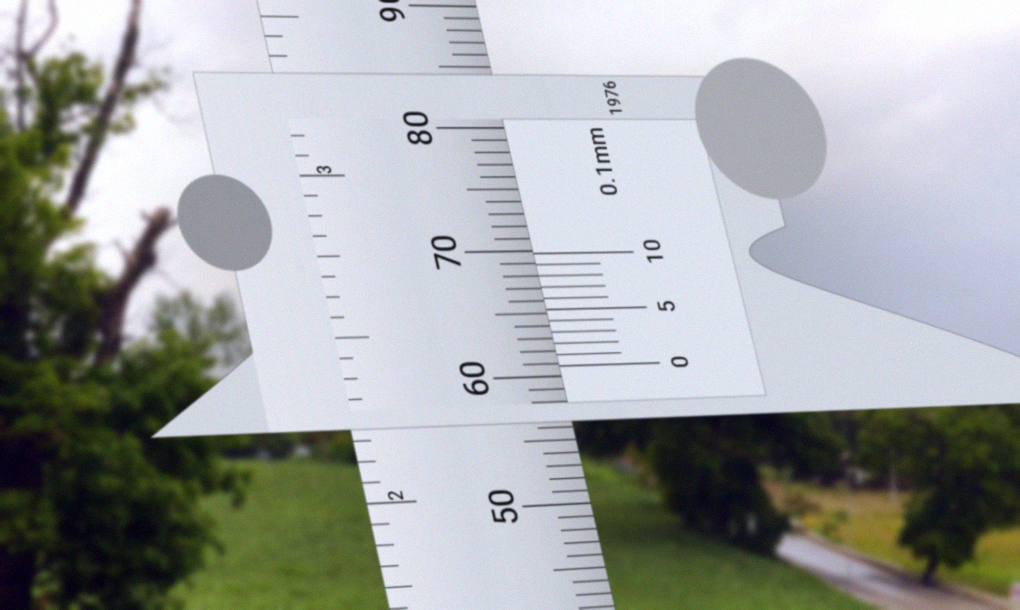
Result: 60.8 (mm)
